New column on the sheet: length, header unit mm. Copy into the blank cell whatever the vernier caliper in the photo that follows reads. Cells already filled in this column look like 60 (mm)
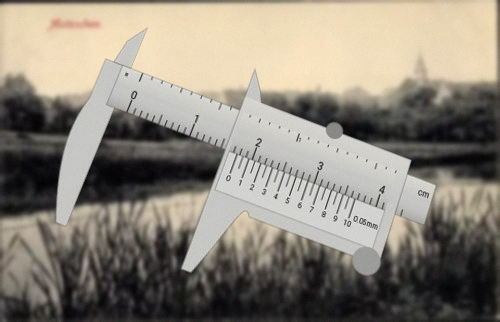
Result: 17.6 (mm)
